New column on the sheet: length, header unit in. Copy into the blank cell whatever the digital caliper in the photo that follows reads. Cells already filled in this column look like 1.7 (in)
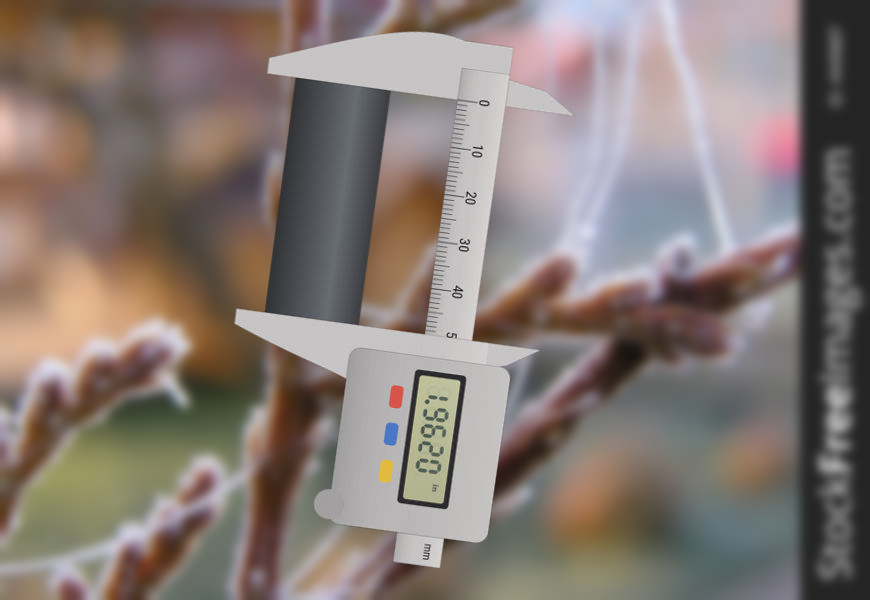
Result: 1.9620 (in)
